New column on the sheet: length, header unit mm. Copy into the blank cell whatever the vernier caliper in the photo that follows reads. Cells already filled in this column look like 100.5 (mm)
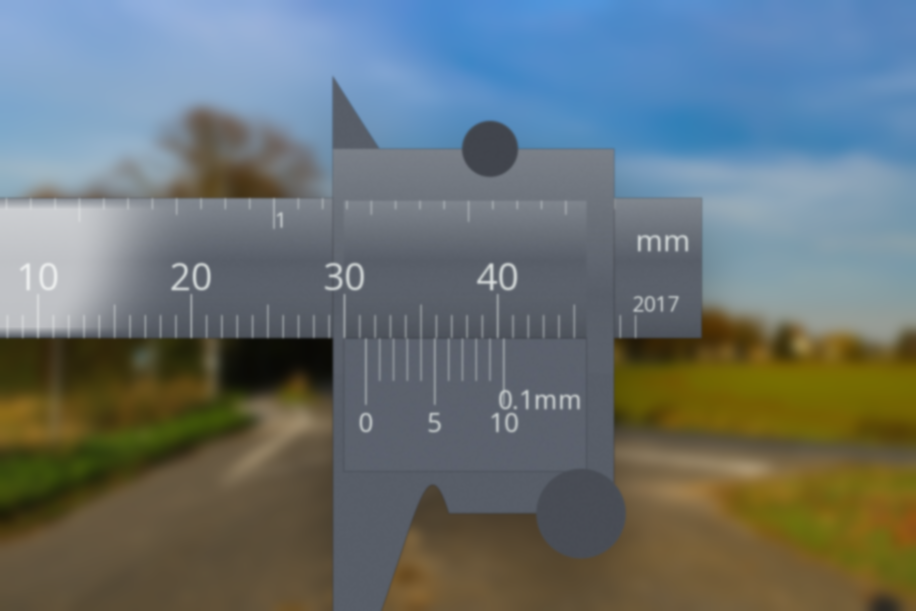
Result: 31.4 (mm)
